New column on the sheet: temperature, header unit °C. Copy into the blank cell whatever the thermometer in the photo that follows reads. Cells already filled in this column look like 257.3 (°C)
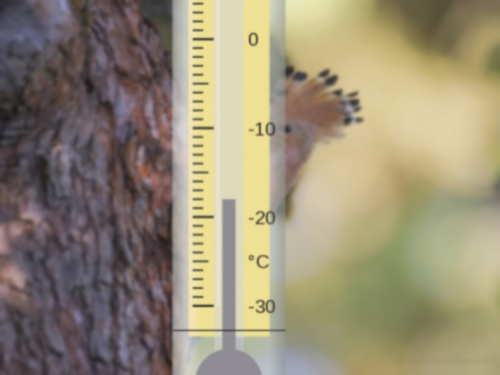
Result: -18 (°C)
